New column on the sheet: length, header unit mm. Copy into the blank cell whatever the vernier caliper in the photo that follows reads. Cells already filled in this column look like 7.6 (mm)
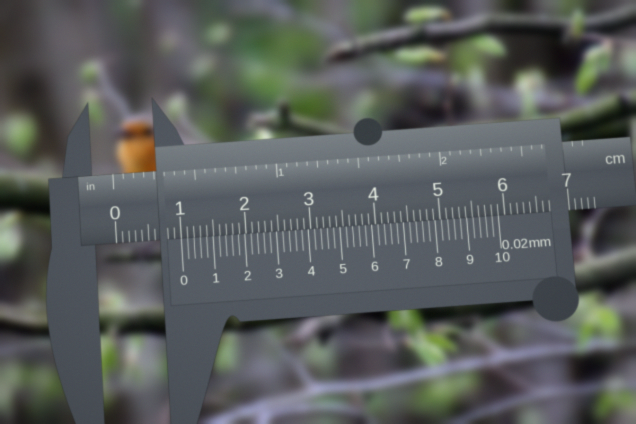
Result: 10.0 (mm)
